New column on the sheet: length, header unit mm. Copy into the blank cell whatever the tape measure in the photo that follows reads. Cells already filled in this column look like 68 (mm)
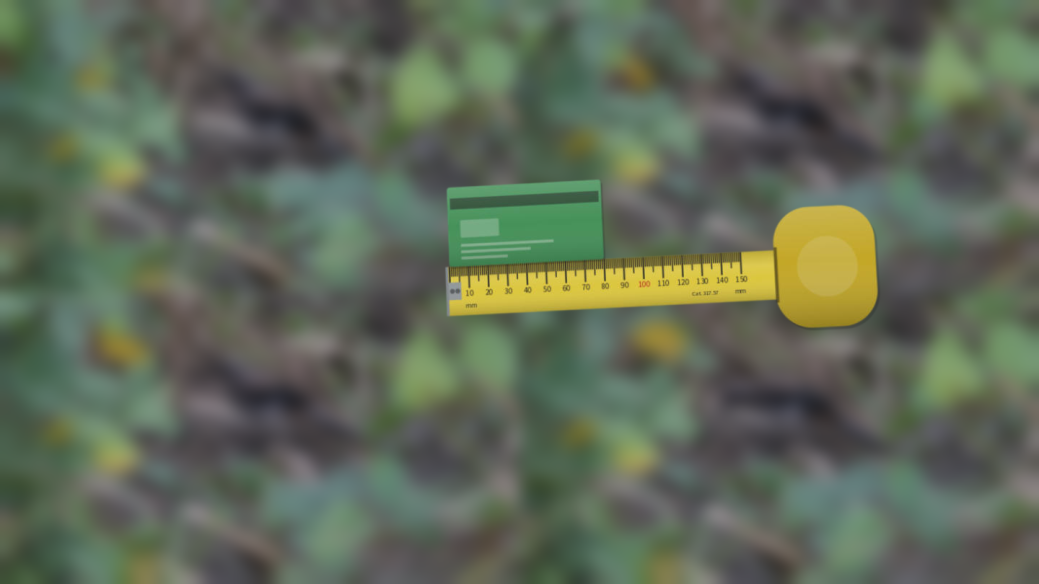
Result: 80 (mm)
